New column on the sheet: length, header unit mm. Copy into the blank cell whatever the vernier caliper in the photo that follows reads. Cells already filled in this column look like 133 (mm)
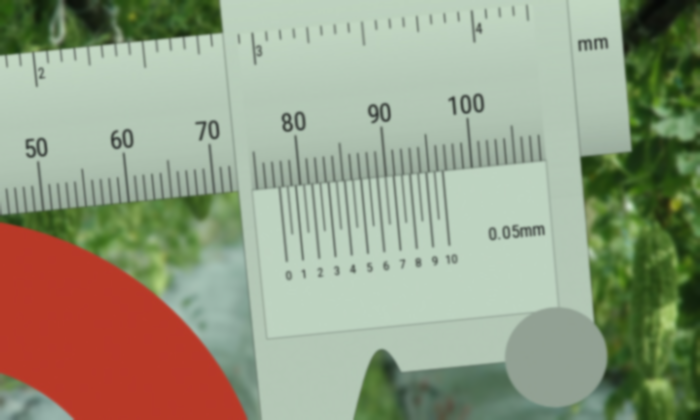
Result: 77.6 (mm)
